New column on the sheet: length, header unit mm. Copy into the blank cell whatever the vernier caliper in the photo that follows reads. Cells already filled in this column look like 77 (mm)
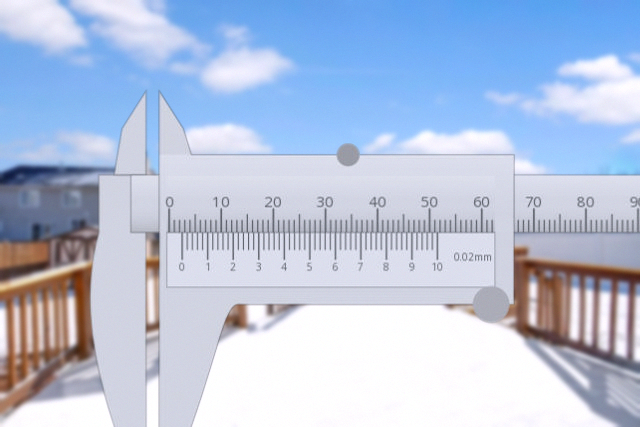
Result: 2.5 (mm)
